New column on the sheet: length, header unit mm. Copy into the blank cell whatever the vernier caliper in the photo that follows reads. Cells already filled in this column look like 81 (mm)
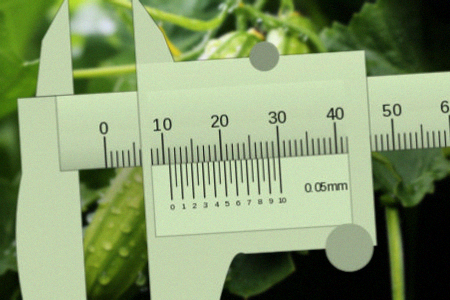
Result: 11.0 (mm)
